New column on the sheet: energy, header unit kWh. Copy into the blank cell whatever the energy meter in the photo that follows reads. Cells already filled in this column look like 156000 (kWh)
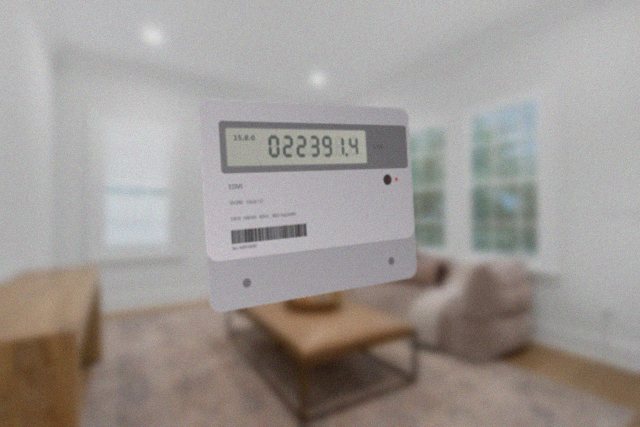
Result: 22391.4 (kWh)
